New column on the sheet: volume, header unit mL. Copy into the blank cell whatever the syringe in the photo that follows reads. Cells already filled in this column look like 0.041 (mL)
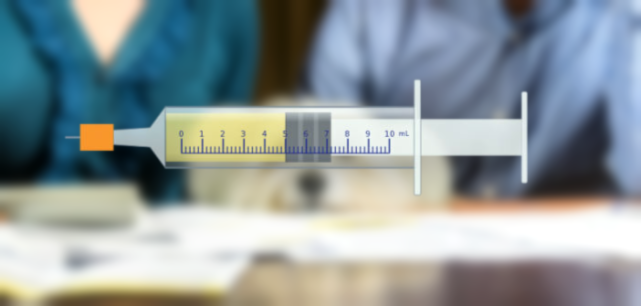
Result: 5 (mL)
